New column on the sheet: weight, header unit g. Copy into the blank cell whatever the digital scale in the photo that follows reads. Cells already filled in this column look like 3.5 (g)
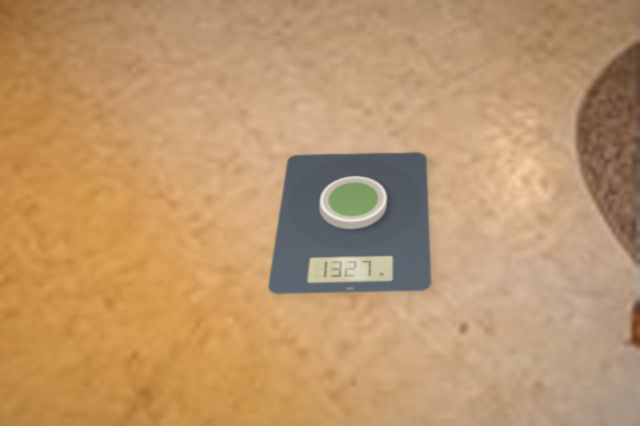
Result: 1327 (g)
